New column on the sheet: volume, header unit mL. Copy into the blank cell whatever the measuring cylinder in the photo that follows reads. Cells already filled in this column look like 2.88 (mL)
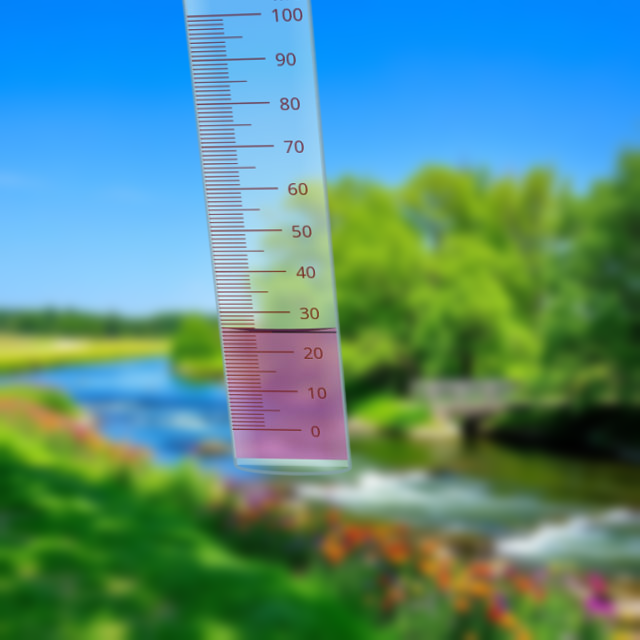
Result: 25 (mL)
